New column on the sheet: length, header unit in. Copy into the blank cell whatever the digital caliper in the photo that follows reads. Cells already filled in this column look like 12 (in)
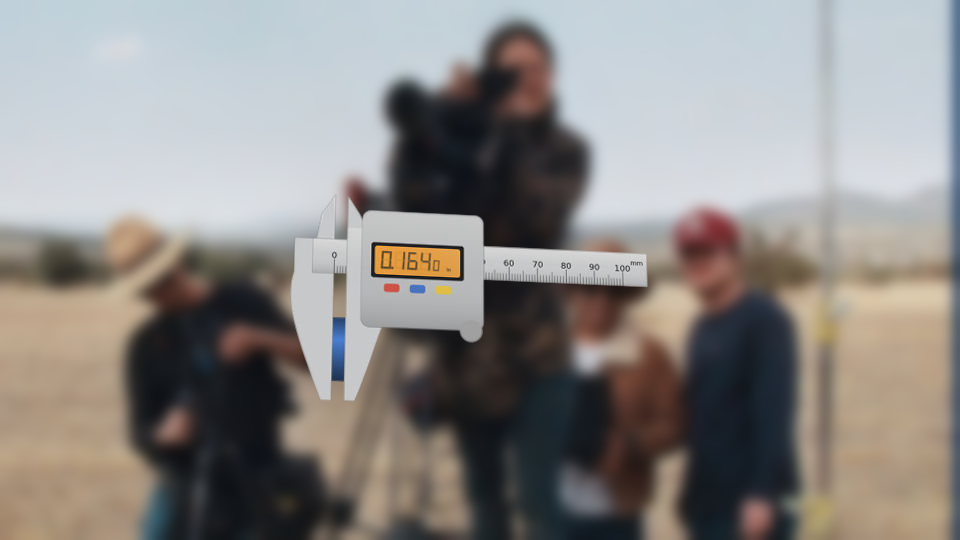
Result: 0.1640 (in)
